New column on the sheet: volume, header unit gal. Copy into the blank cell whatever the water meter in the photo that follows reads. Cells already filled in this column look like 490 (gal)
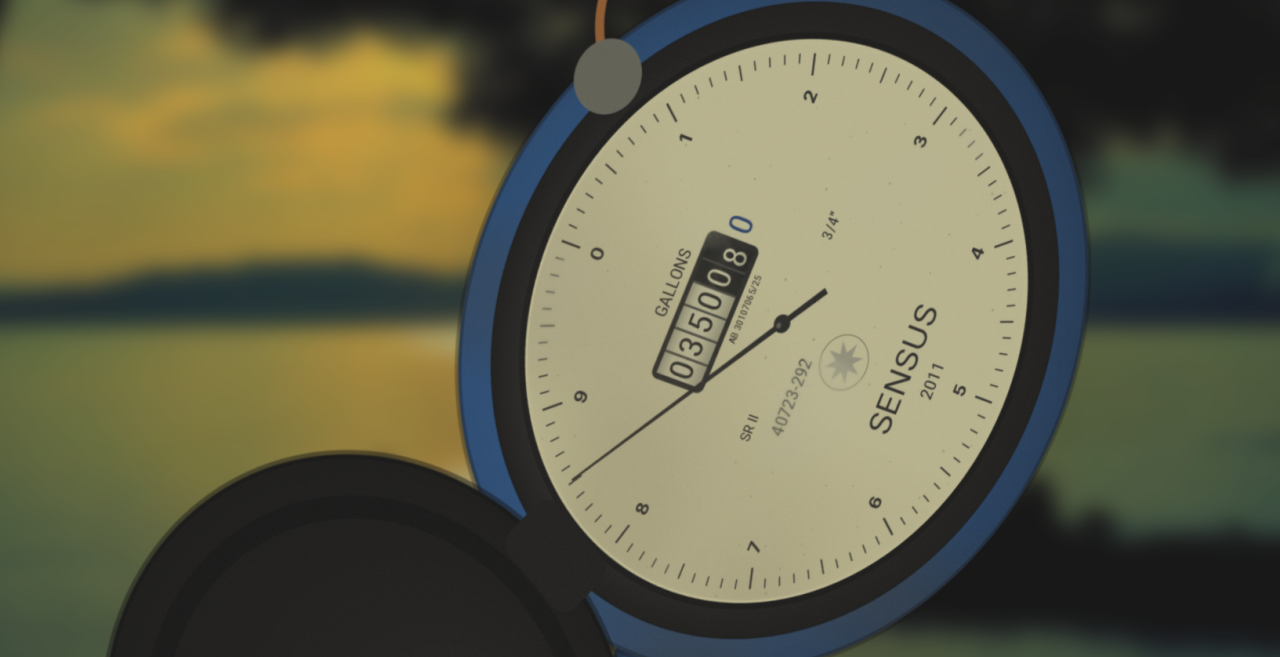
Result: 350078.5 (gal)
